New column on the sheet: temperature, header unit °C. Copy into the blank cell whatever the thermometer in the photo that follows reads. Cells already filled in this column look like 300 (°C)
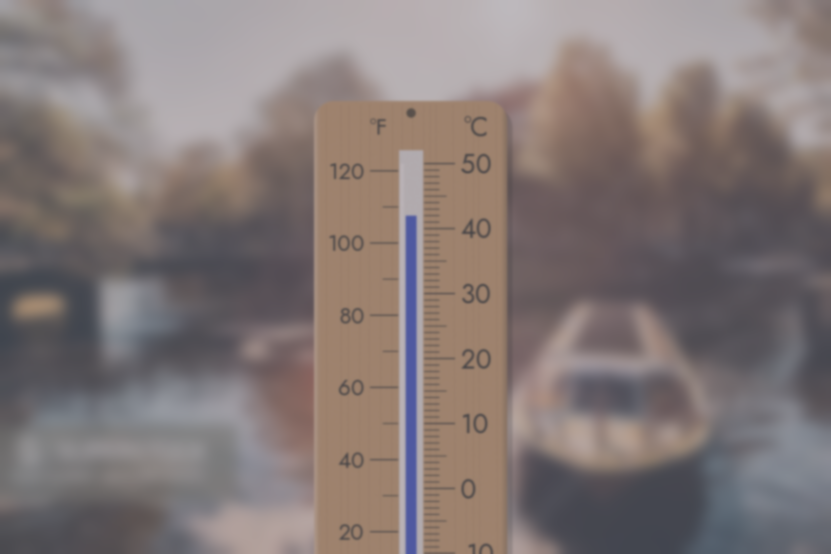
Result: 42 (°C)
